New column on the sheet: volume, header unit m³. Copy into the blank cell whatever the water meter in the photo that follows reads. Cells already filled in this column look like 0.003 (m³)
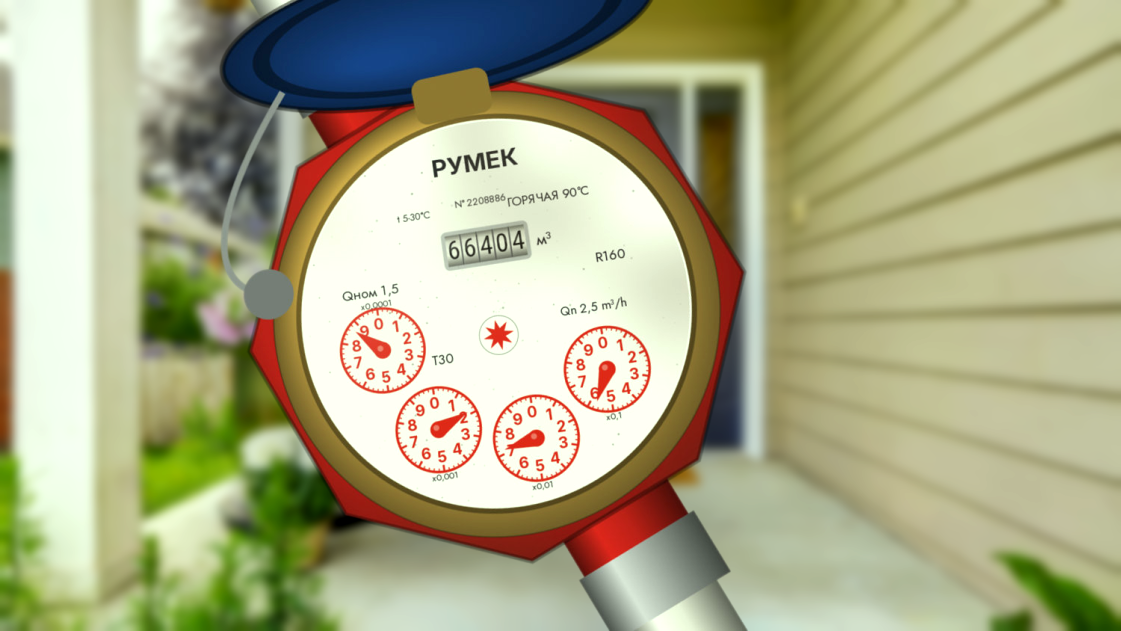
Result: 66404.5718 (m³)
